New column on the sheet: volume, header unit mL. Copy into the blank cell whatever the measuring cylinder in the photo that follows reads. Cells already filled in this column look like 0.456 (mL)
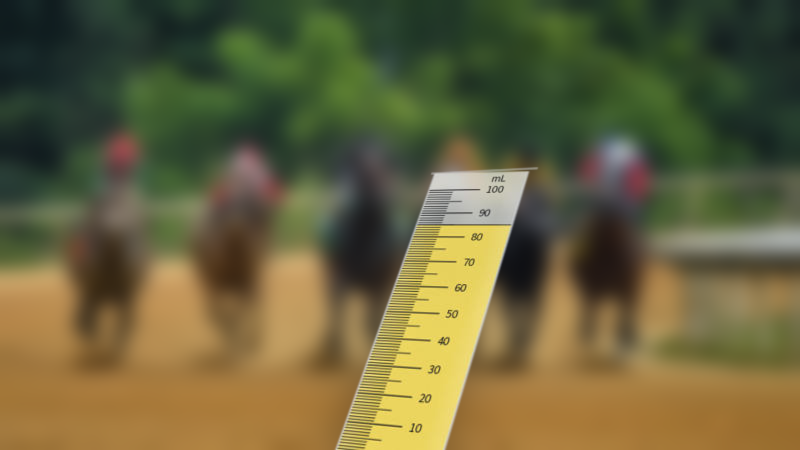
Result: 85 (mL)
